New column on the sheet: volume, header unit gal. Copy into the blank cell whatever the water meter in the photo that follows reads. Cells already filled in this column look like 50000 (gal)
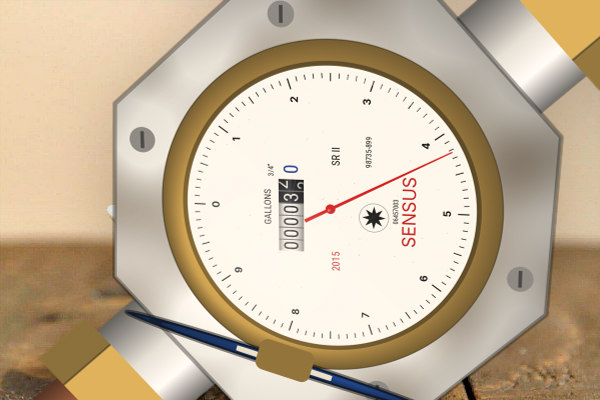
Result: 324.2 (gal)
